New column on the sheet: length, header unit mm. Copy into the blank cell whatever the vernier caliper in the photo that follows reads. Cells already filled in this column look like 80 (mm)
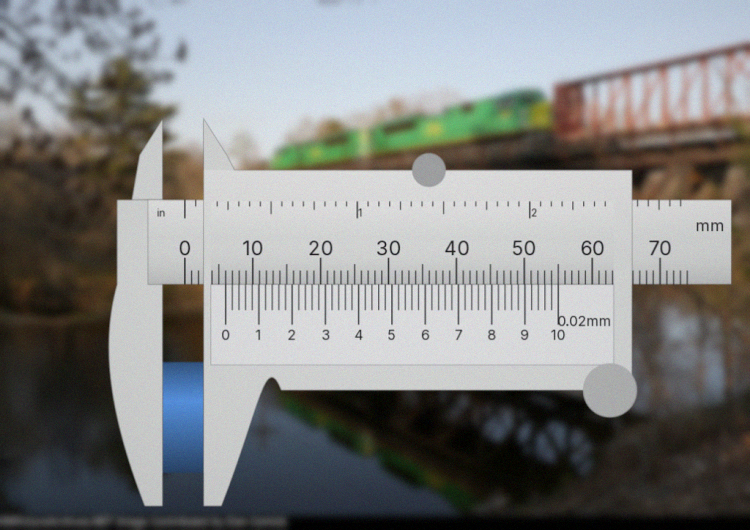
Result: 6.0 (mm)
